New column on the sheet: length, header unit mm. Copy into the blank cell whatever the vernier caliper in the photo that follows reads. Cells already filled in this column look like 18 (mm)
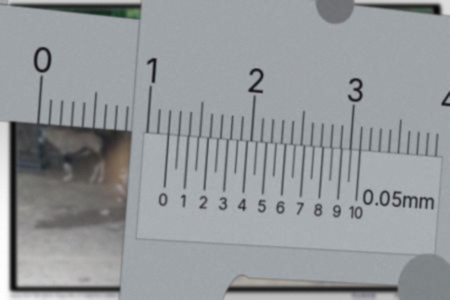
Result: 12.0 (mm)
